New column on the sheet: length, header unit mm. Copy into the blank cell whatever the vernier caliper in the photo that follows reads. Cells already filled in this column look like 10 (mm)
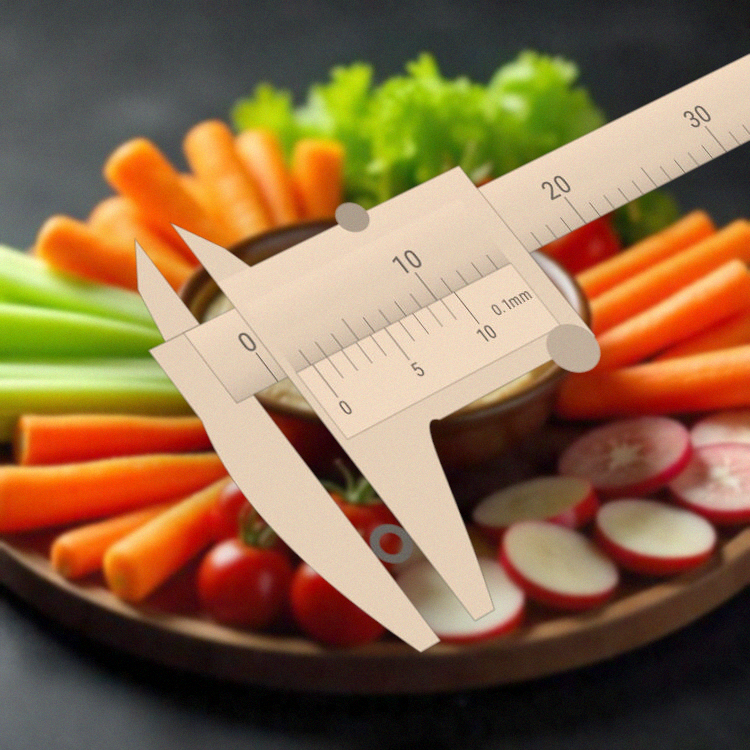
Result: 2.1 (mm)
